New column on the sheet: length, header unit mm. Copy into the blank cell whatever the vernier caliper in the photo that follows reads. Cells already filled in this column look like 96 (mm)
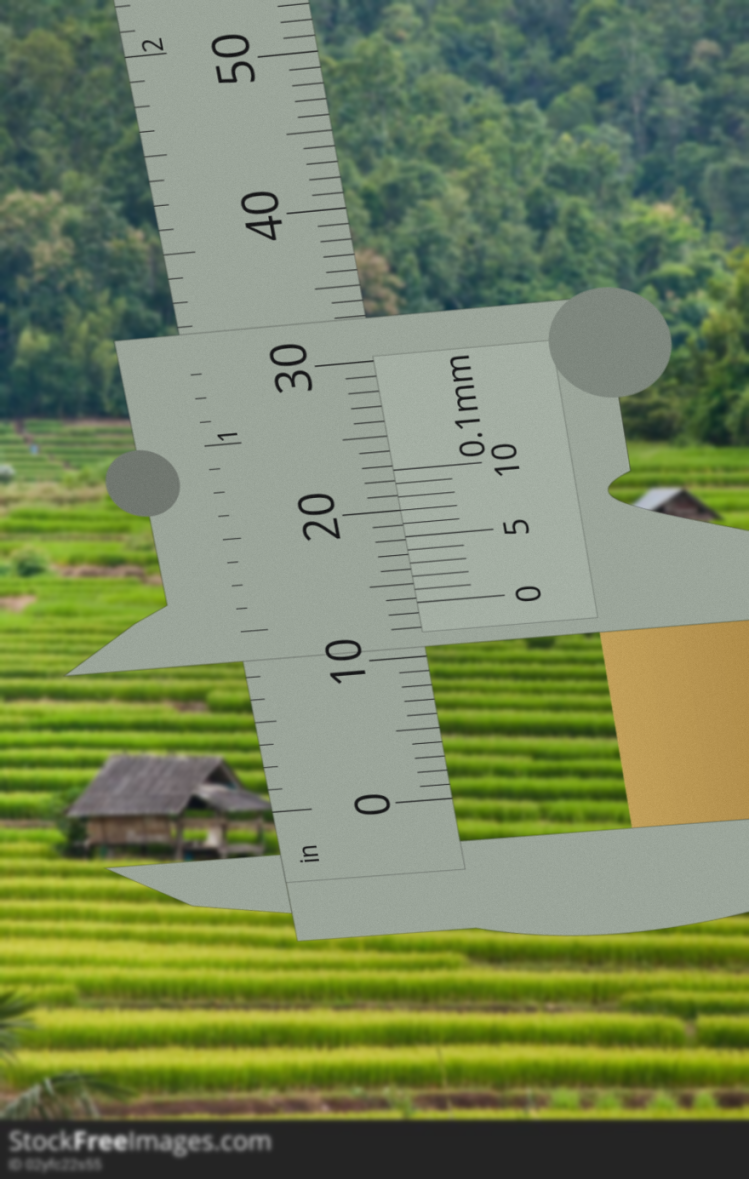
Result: 13.7 (mm)
